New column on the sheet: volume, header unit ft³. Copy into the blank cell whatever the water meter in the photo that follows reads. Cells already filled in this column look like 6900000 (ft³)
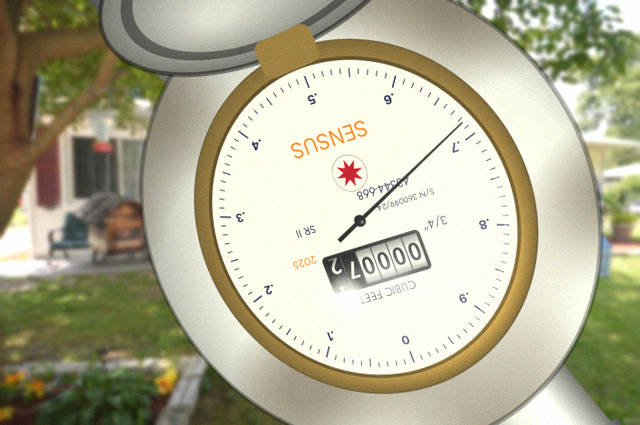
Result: 71.68 (ft³)
